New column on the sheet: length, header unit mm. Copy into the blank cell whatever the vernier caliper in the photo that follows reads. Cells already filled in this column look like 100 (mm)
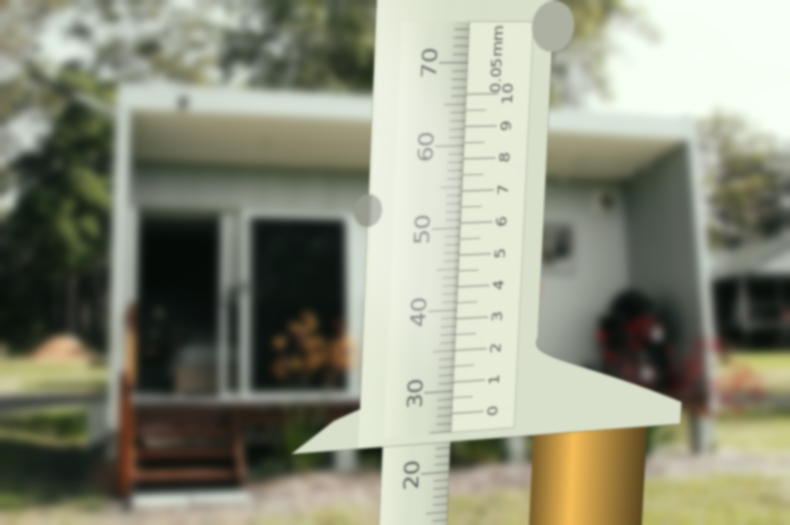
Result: 27.2 (mm)
